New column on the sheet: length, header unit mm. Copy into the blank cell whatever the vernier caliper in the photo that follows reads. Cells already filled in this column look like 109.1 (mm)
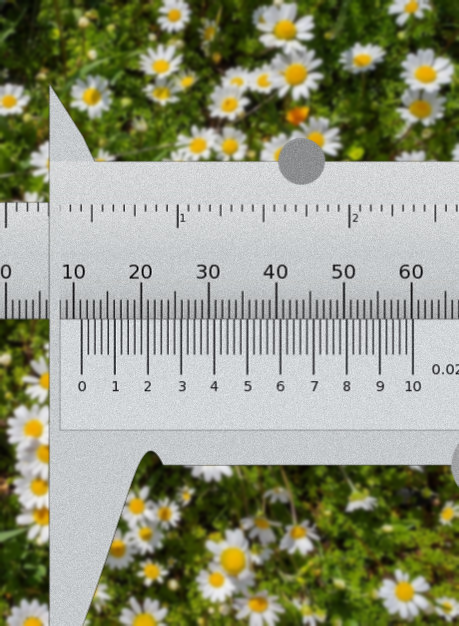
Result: 11.2 (mm)
